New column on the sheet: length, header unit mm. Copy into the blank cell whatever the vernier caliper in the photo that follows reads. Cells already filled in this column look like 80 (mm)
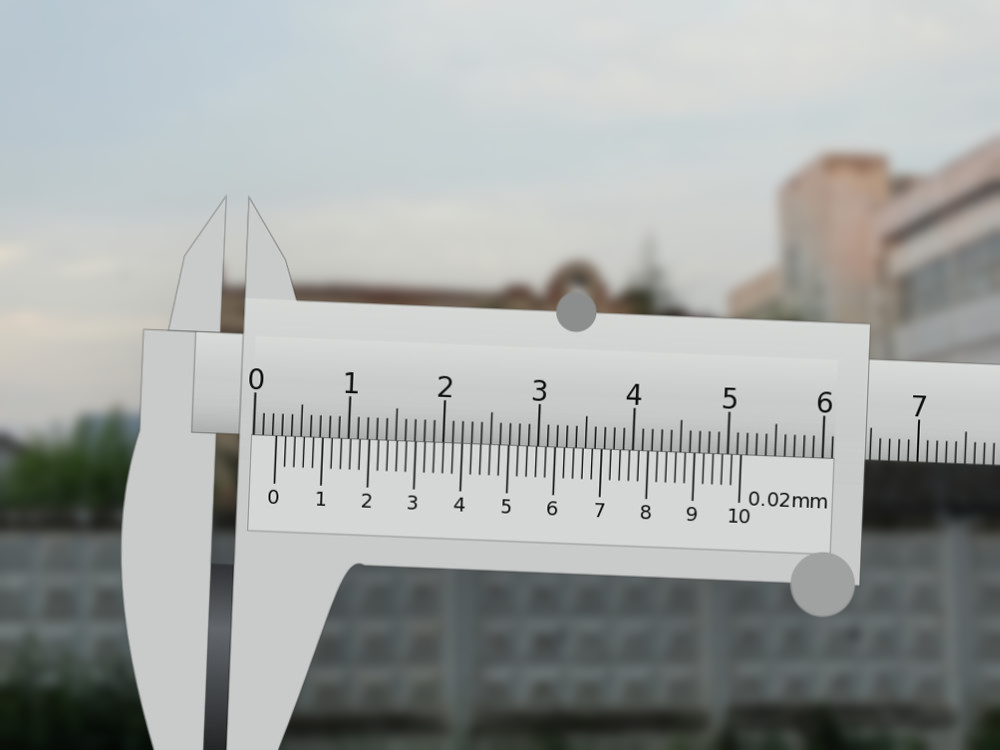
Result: 2.4 (mm)
